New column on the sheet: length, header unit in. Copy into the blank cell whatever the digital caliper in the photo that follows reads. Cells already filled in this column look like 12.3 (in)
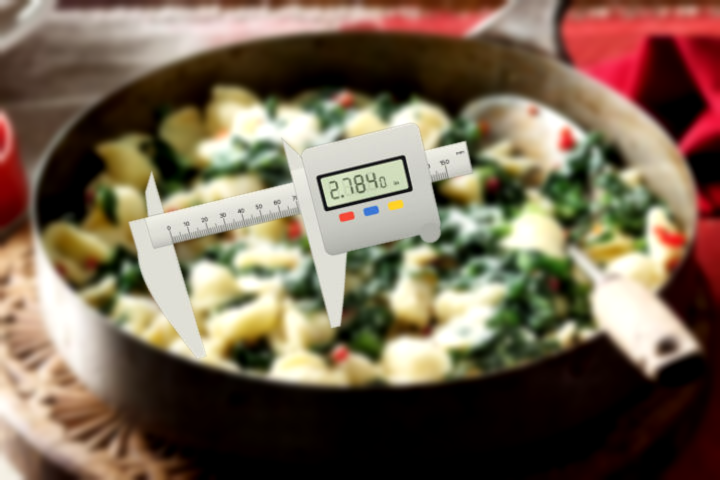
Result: 2.7840 (in)
